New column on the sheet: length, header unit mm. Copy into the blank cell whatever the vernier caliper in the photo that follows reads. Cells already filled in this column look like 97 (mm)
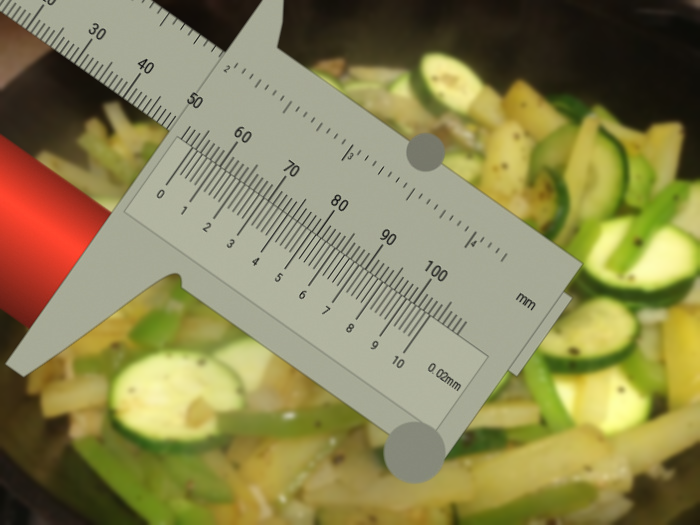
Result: 54.4 (mm)
